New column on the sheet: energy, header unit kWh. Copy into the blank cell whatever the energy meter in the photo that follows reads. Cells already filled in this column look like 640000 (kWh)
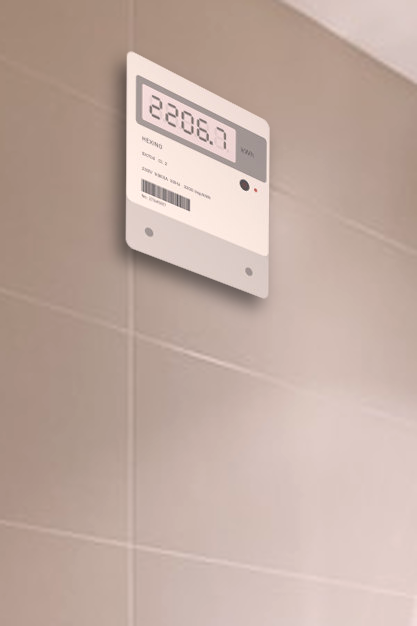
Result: 2206.7 (kWh)
